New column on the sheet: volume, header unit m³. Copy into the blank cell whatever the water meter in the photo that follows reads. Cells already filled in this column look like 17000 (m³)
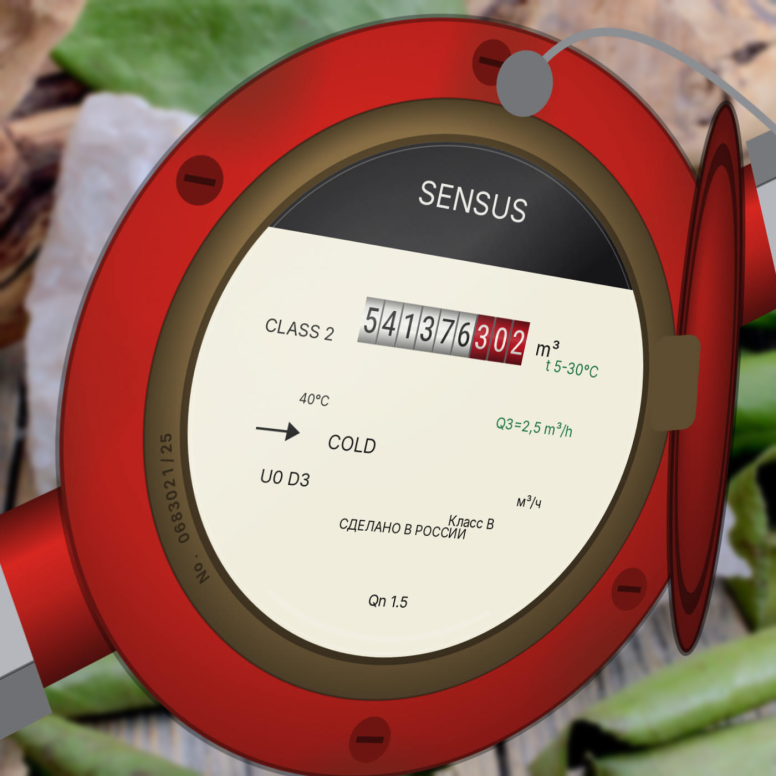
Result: 541376.302 (m³)
